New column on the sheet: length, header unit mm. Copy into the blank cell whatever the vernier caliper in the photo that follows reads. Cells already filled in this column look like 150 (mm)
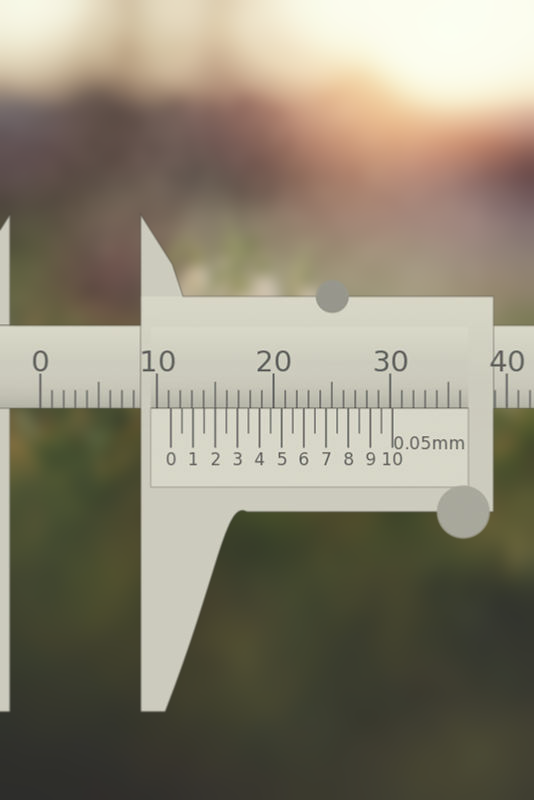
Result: 11.2 (mm)
